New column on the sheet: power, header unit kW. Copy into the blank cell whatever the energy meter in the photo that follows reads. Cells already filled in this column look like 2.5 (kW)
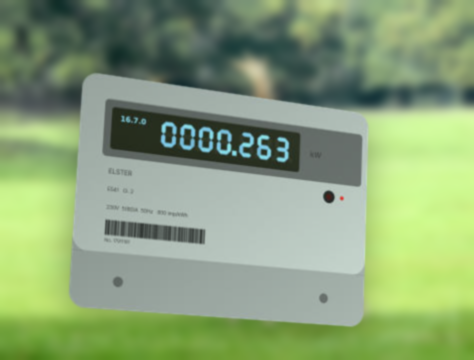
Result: 0.263 (kW)
